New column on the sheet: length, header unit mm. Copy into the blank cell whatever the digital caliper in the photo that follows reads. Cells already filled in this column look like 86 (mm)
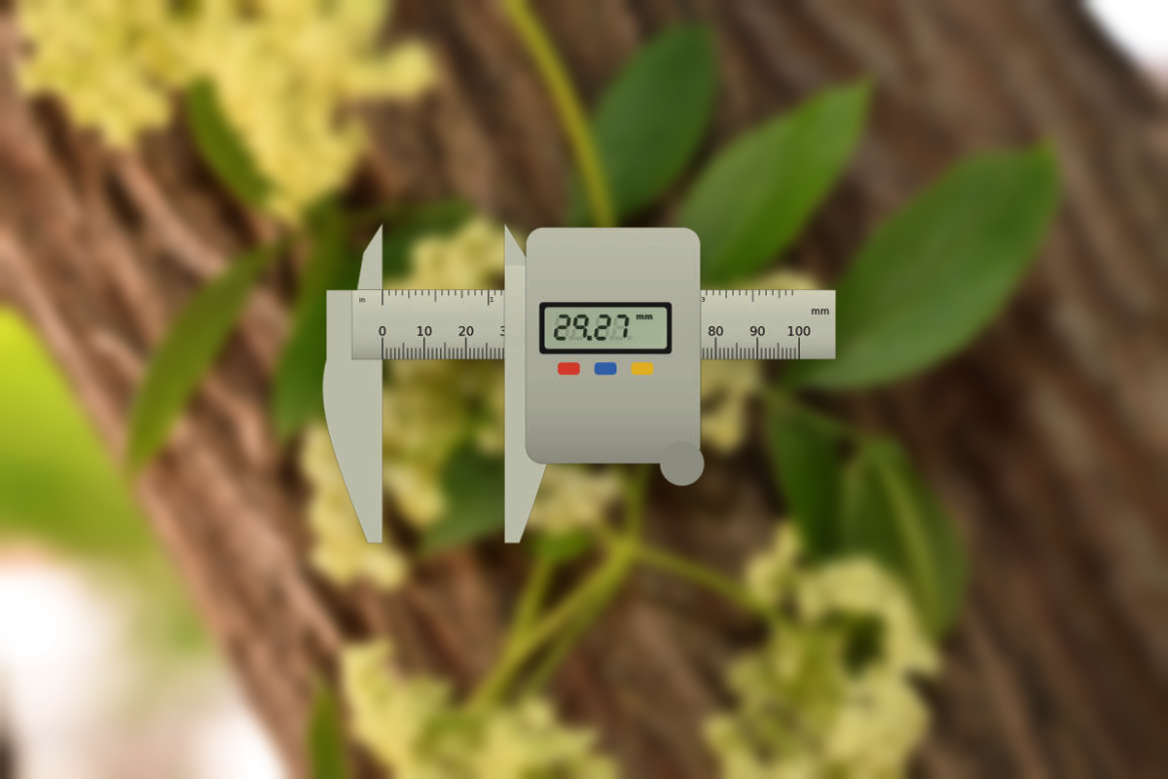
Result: 29.27 (mm)
